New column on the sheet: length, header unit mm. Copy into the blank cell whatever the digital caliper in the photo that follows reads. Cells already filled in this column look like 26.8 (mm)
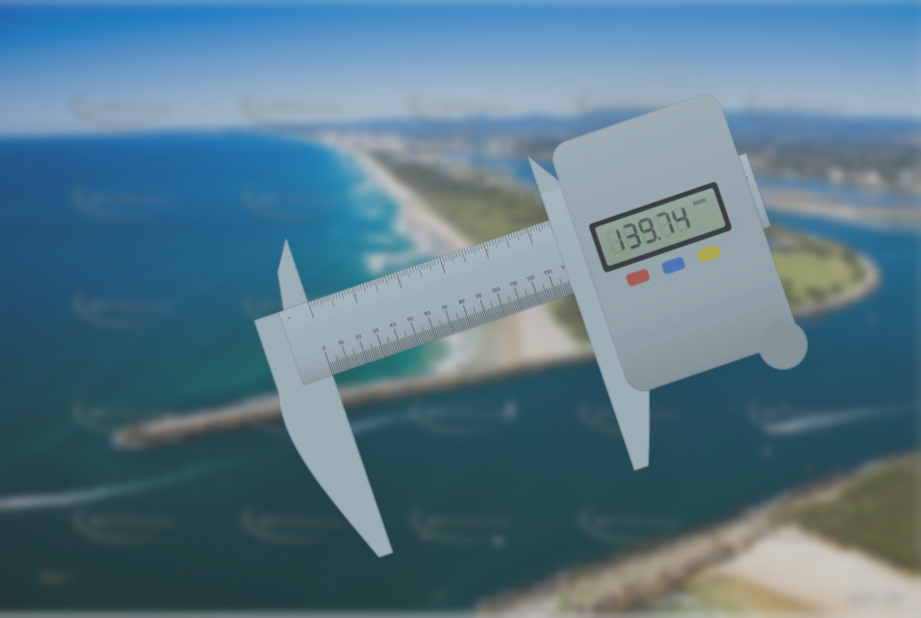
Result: 139.74 (mm)
